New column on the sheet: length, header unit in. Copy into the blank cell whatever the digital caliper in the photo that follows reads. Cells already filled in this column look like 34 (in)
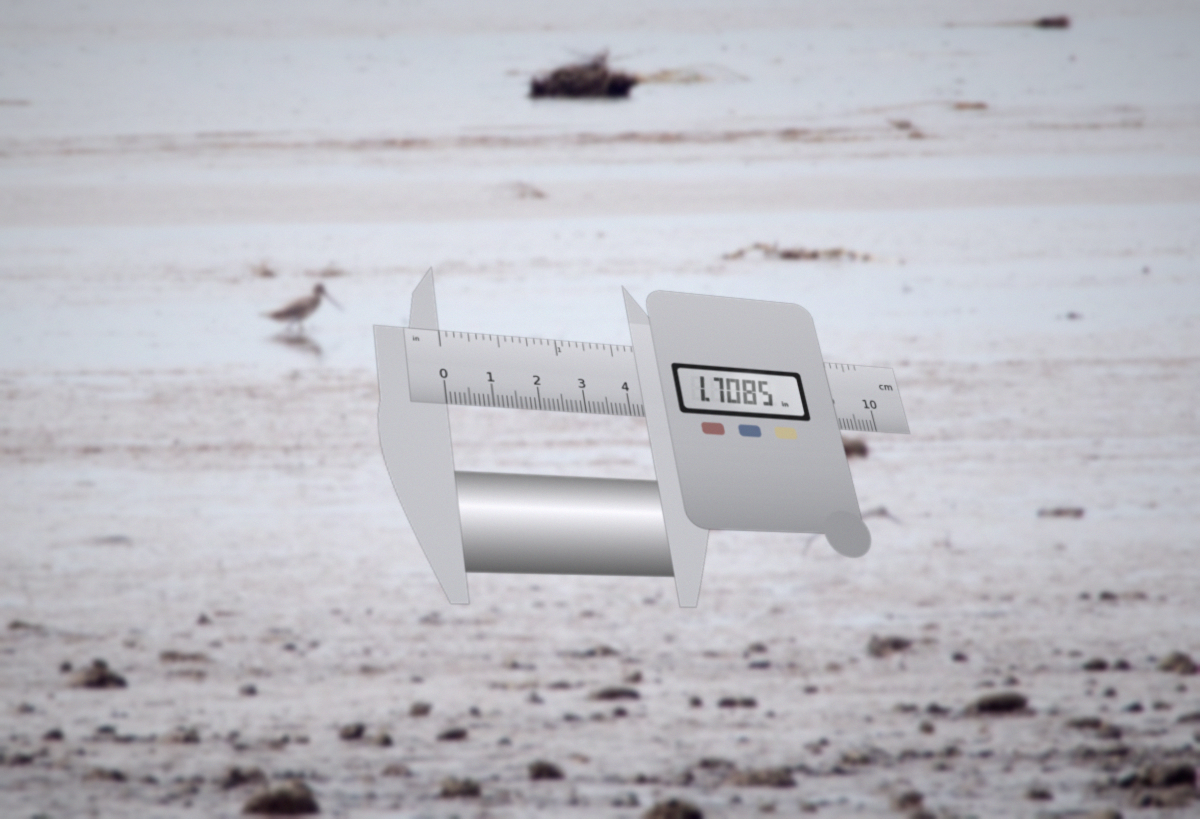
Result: 1.7085 (in)
